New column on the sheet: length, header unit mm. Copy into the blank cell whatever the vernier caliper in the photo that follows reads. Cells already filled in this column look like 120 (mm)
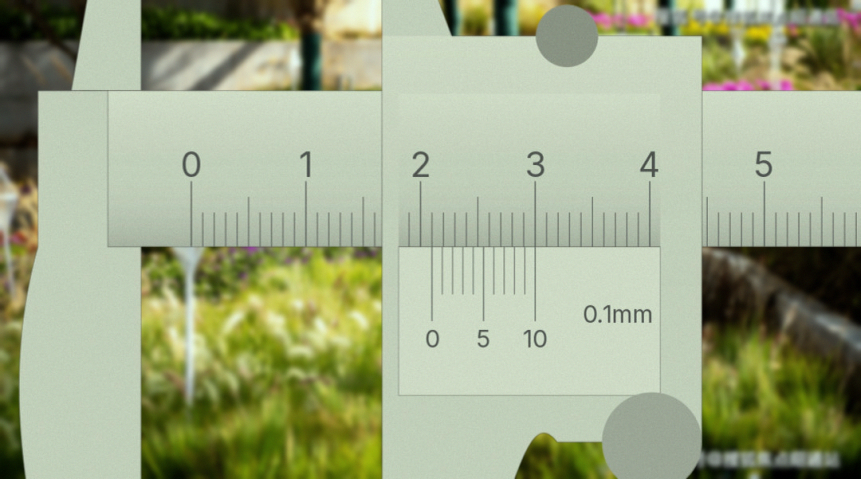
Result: 21.0 (mm)
